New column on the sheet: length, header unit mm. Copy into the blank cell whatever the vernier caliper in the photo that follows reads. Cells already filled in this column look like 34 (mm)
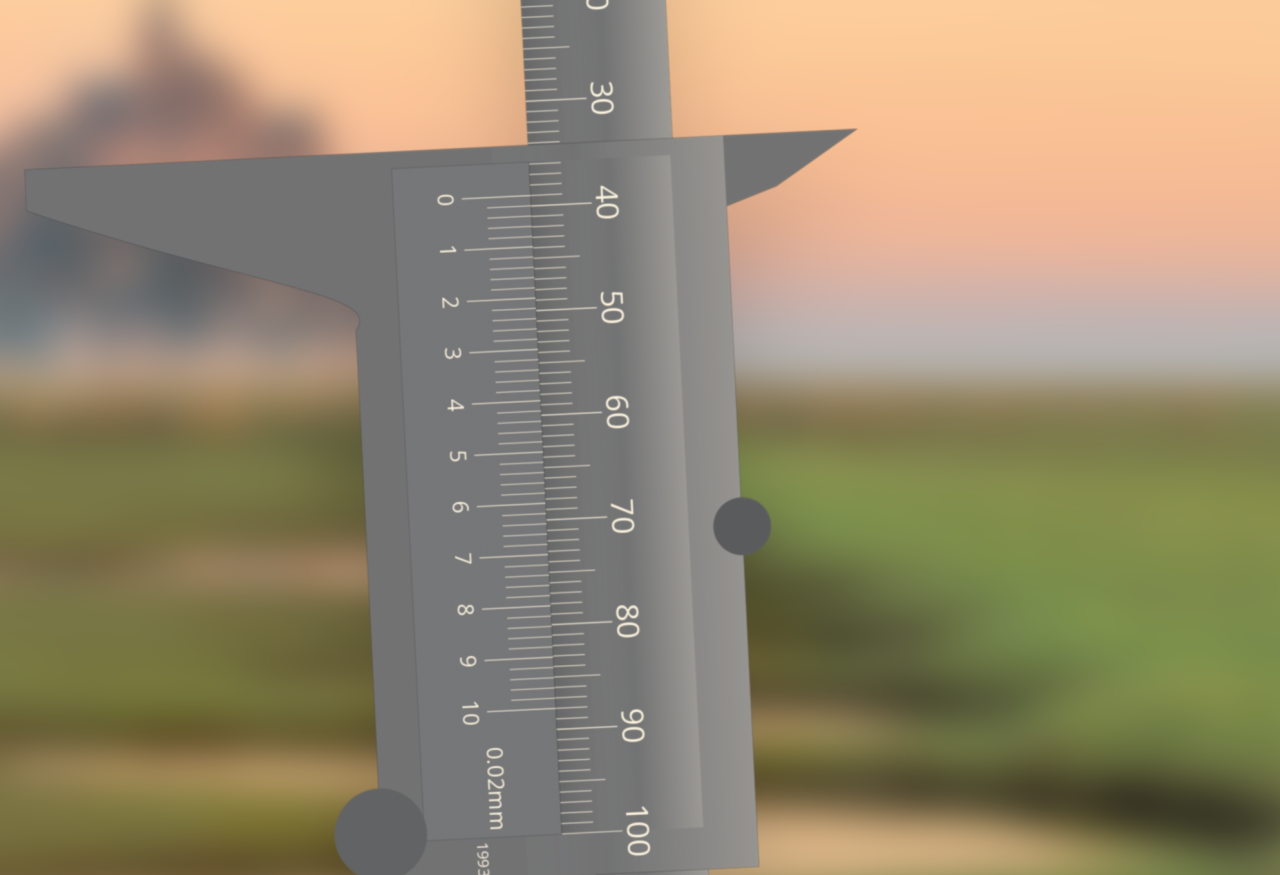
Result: 39.0 (mm)
